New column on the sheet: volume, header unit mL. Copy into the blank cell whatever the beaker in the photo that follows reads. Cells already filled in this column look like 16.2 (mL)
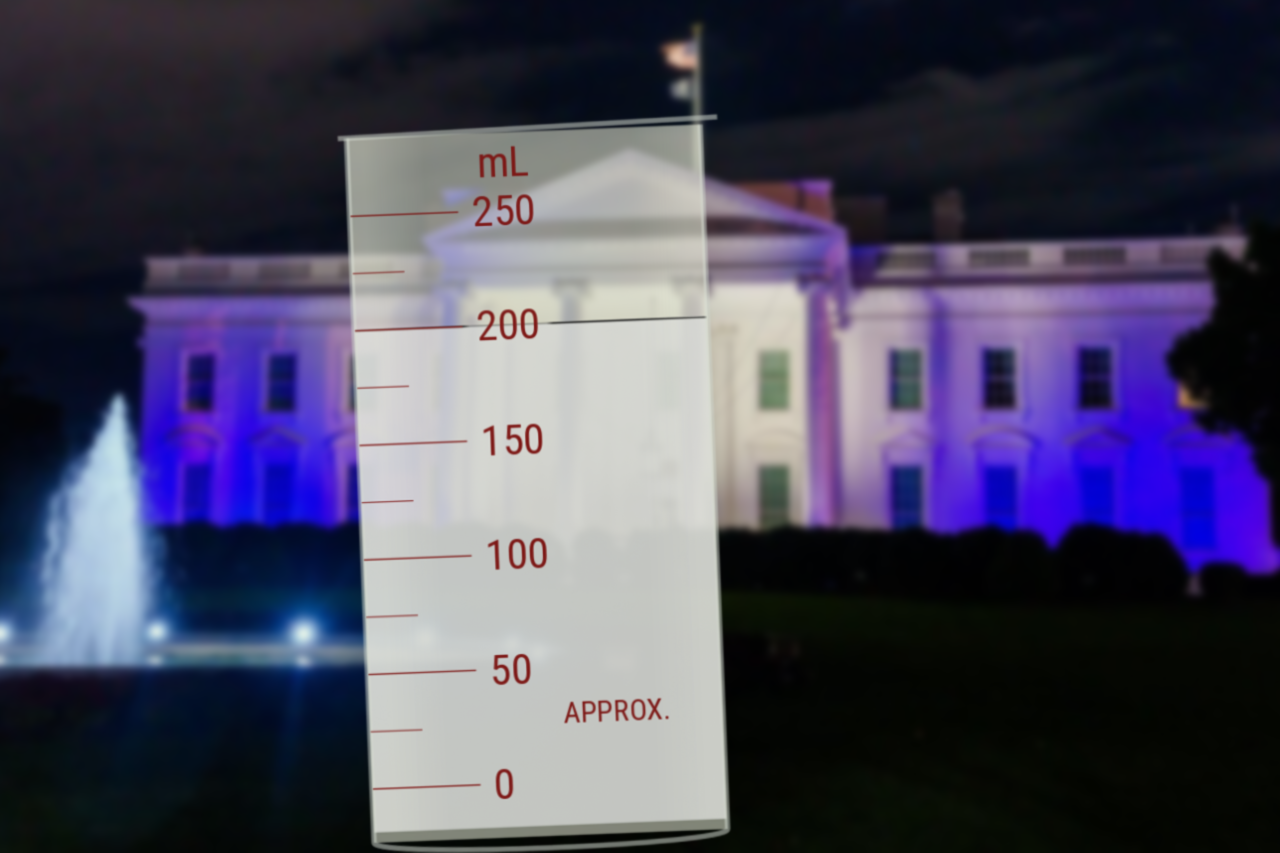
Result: 200 (mL)
